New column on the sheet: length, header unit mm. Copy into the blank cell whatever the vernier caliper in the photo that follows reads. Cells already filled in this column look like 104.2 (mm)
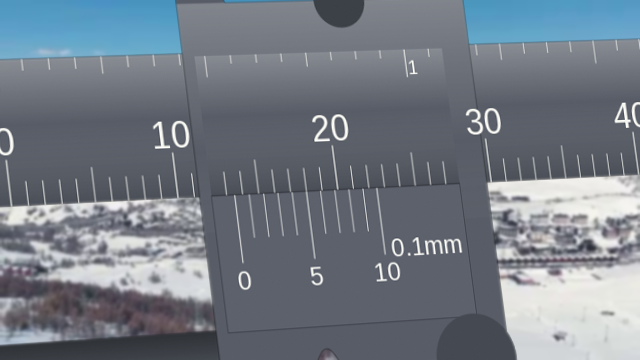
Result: 13.5 (mm)
